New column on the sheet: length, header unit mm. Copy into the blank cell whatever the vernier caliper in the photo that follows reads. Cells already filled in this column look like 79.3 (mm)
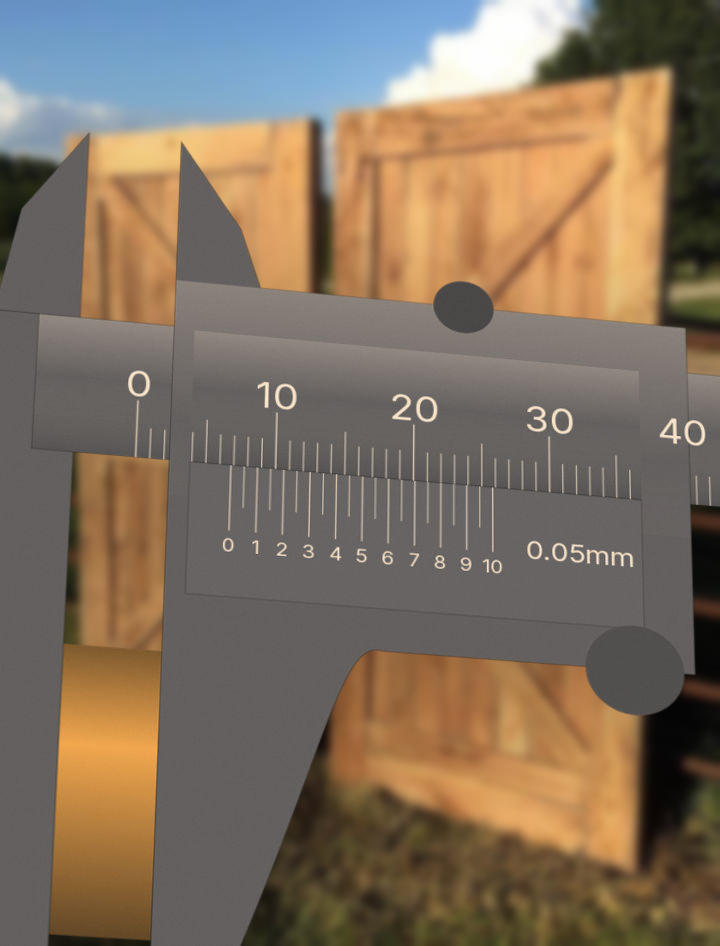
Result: 6.8 (mm)
